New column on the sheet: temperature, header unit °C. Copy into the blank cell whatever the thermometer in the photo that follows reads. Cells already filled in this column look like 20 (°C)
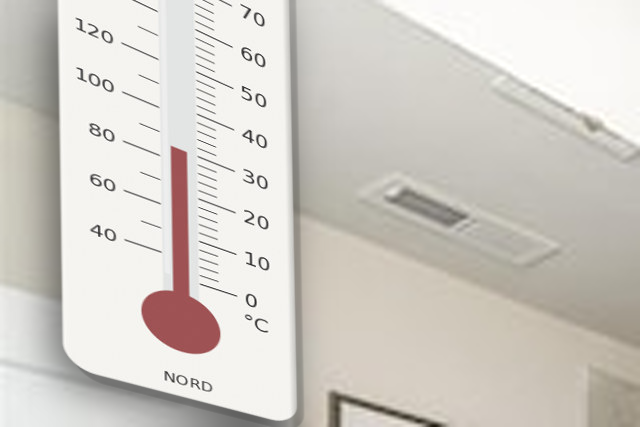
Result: 30 (°C)
